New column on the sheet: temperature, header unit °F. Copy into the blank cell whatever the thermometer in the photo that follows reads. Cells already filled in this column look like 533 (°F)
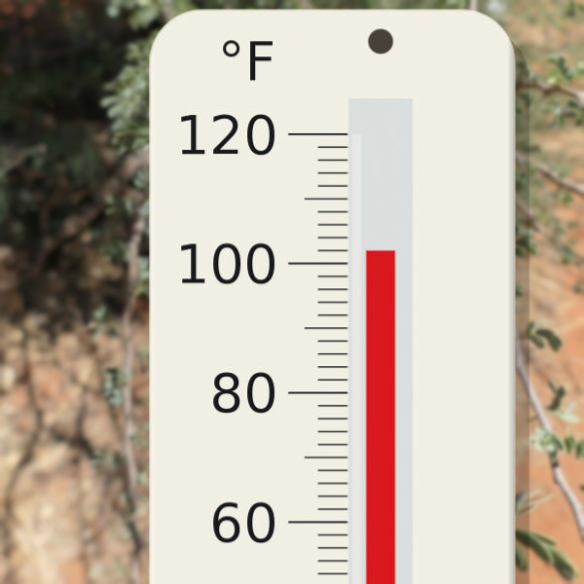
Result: 102 (°F)
